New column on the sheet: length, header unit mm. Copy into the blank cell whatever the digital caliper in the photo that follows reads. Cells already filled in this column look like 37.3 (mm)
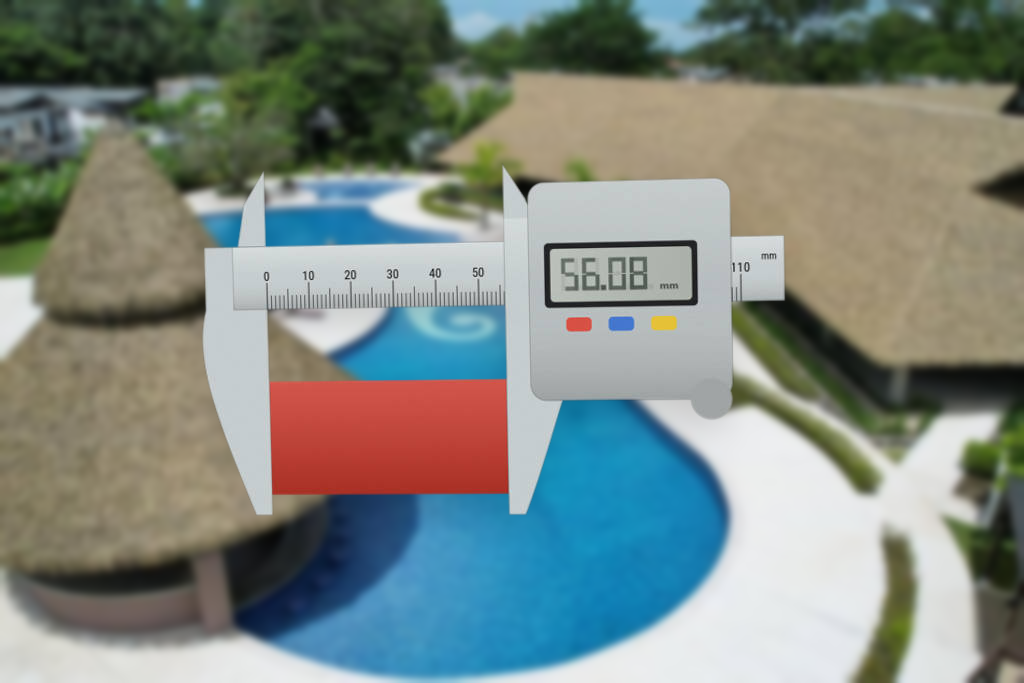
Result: 56.08 (mm)
